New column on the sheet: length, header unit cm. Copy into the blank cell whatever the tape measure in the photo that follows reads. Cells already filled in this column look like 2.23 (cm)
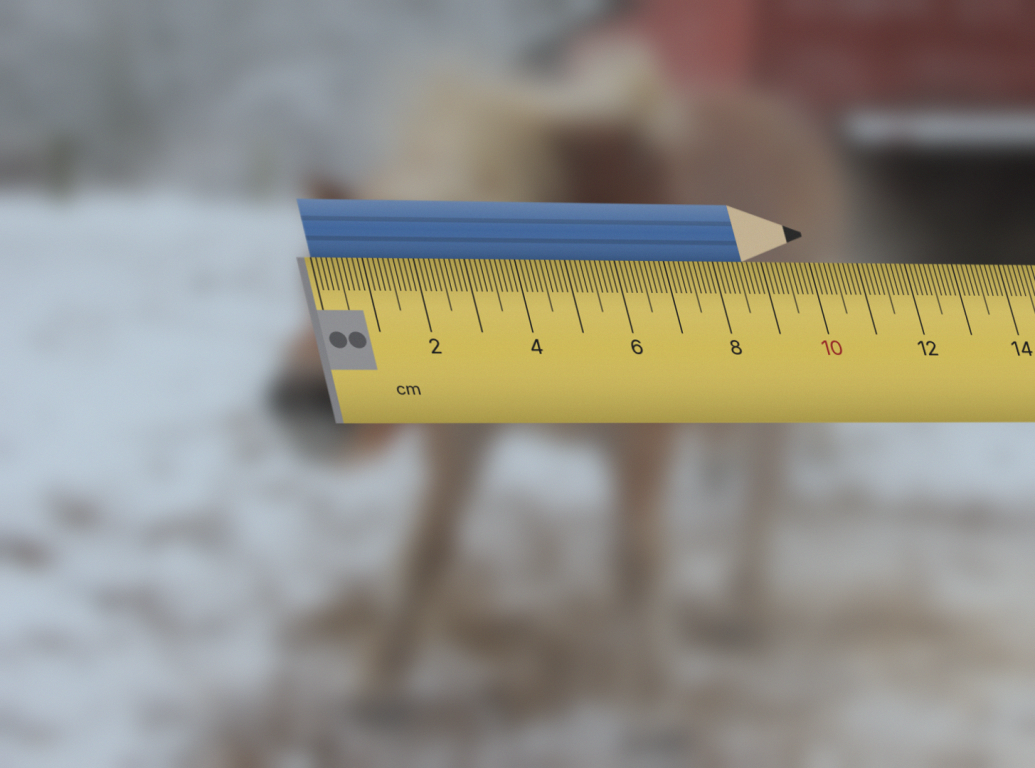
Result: 10 (cm)
